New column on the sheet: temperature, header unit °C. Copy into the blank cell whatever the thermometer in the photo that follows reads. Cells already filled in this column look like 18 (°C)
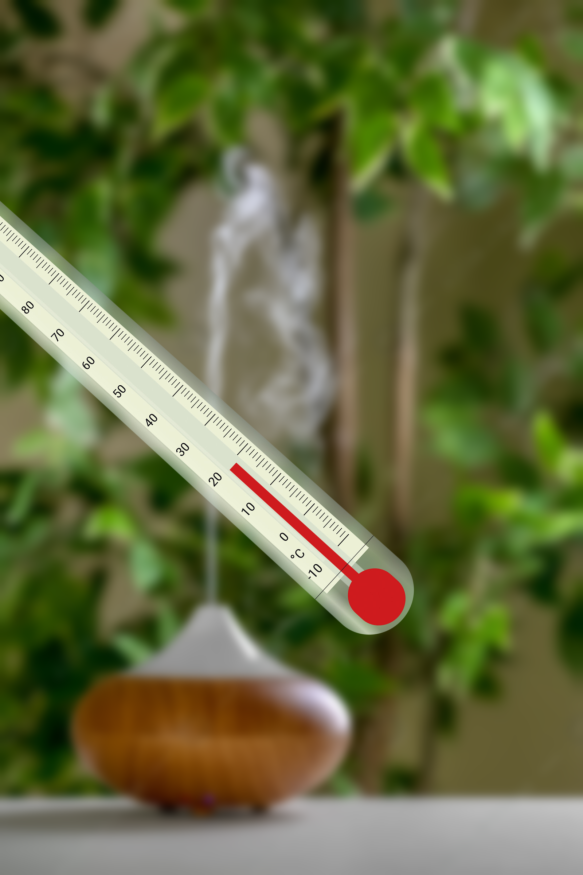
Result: 19 (°C)
